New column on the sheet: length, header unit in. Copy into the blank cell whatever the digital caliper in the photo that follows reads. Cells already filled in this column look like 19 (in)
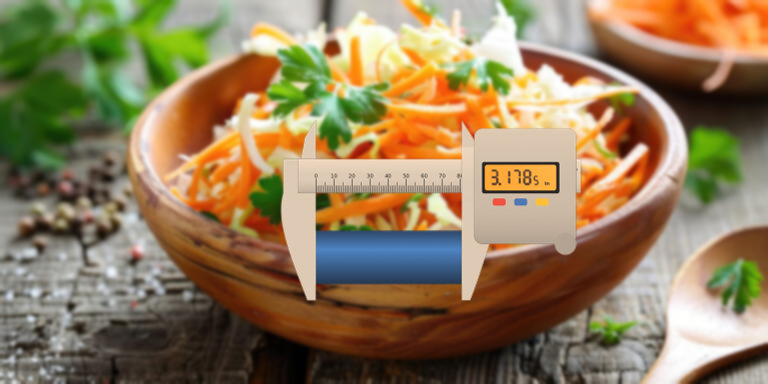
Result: 3.1785 (in)
